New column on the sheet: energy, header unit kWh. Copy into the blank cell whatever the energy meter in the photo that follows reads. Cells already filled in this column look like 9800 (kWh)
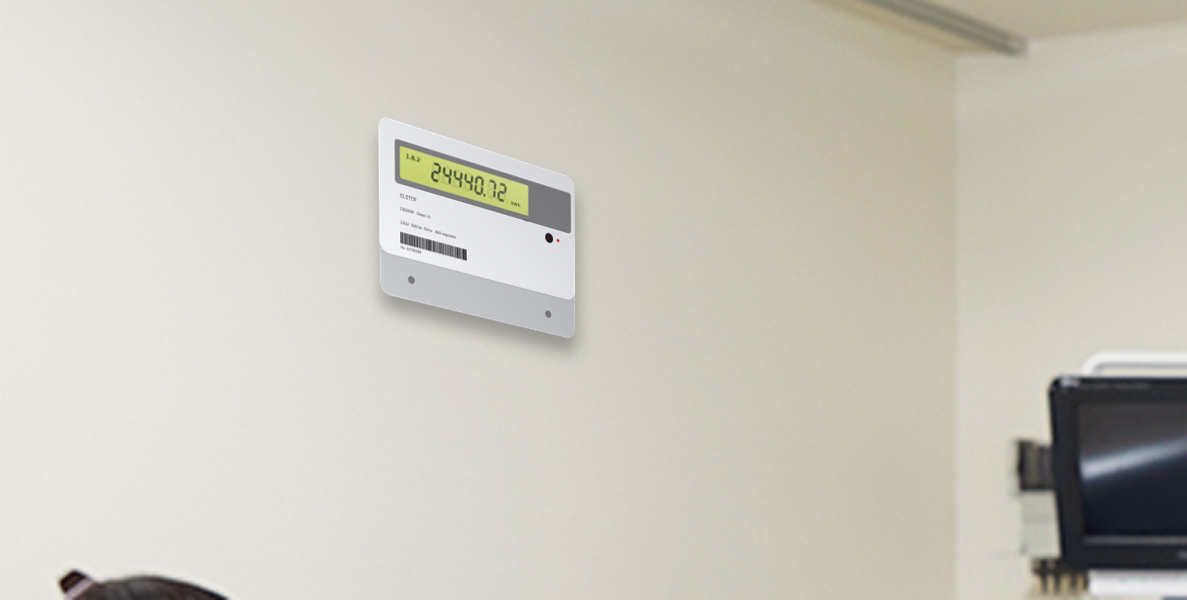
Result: 24440.72 (kWh)
